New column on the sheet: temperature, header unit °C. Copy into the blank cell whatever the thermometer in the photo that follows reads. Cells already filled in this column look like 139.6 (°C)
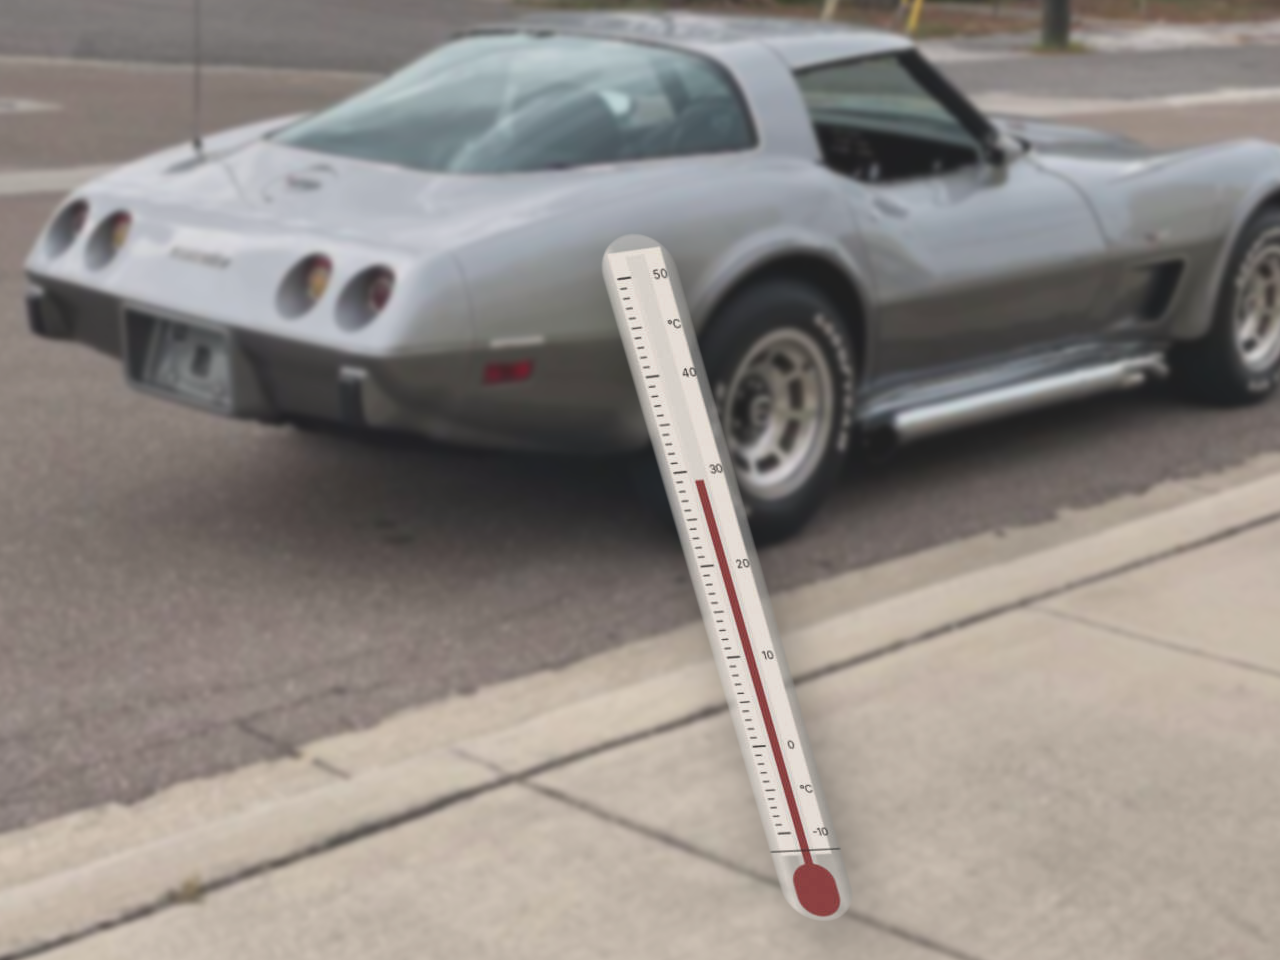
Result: 29 (°C)
